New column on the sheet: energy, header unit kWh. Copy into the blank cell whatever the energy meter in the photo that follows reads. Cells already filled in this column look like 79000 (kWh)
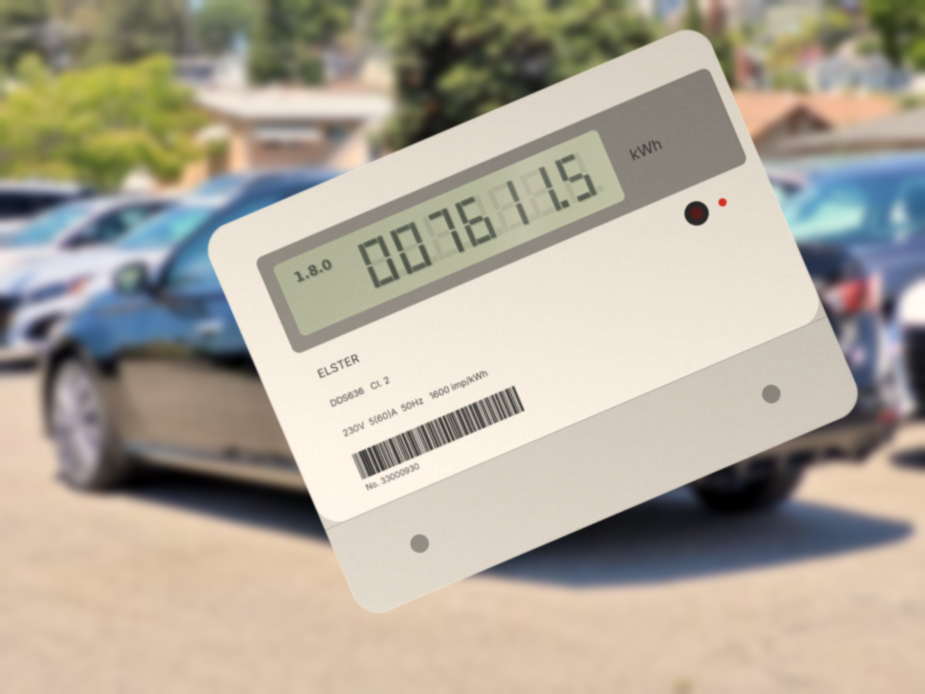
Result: 7611.5 (kWh)
